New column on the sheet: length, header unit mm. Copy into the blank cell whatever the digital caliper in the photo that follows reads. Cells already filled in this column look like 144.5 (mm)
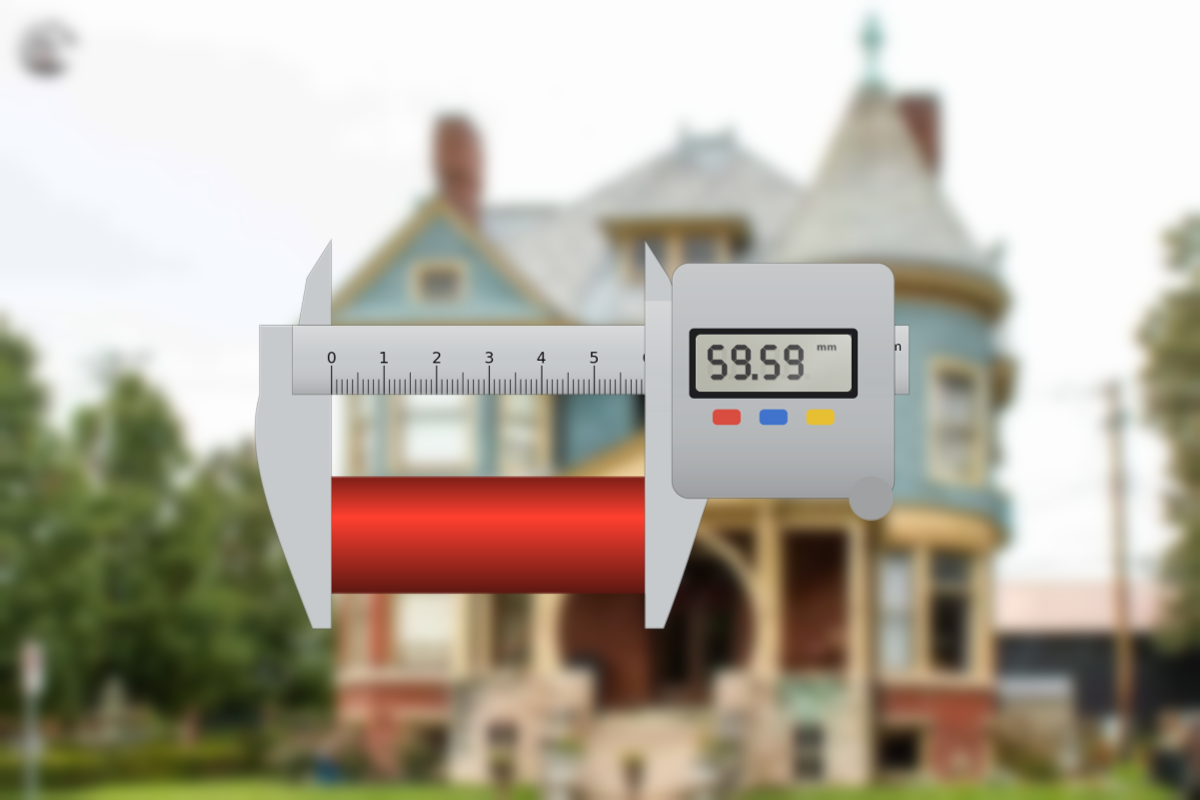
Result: 59.59 (mm)
